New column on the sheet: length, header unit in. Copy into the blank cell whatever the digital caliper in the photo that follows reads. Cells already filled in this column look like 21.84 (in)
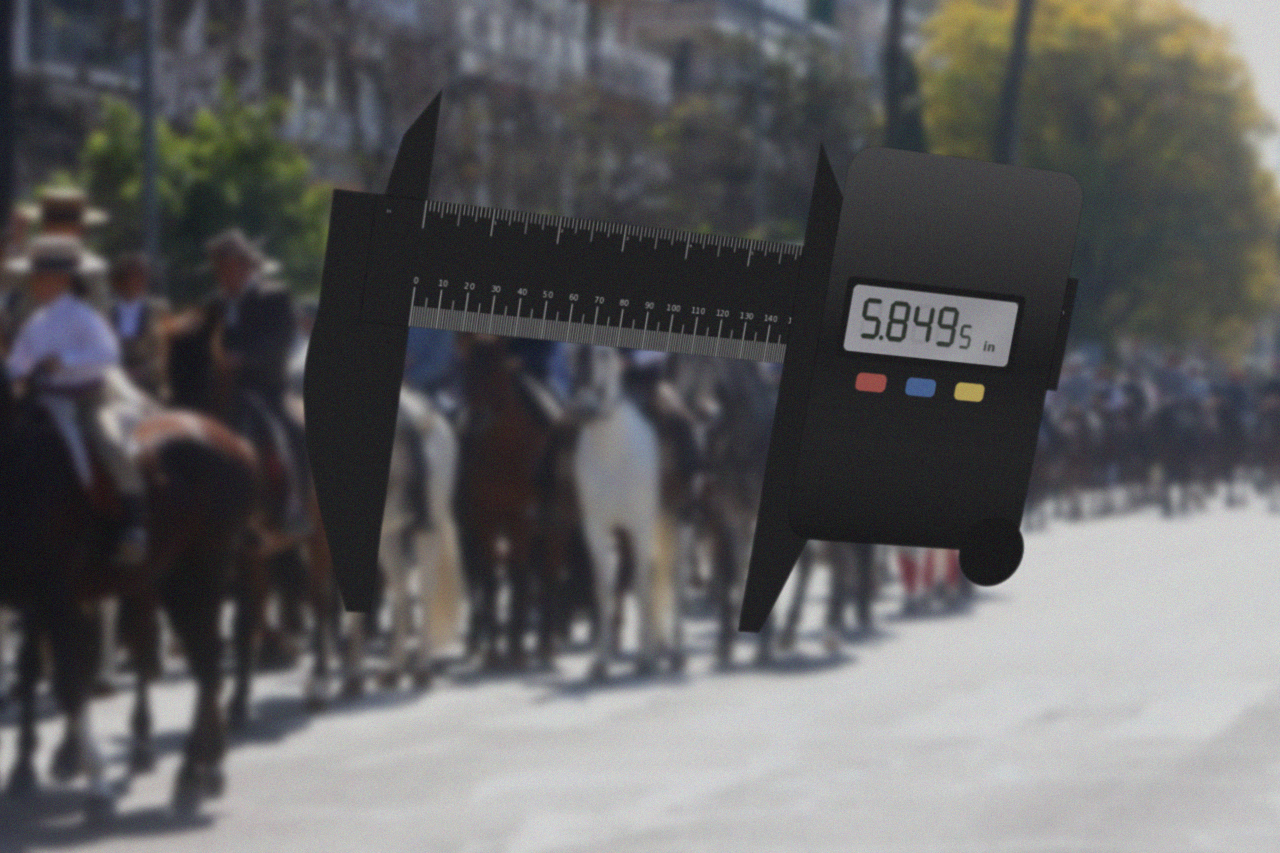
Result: 5.8495 (in)
